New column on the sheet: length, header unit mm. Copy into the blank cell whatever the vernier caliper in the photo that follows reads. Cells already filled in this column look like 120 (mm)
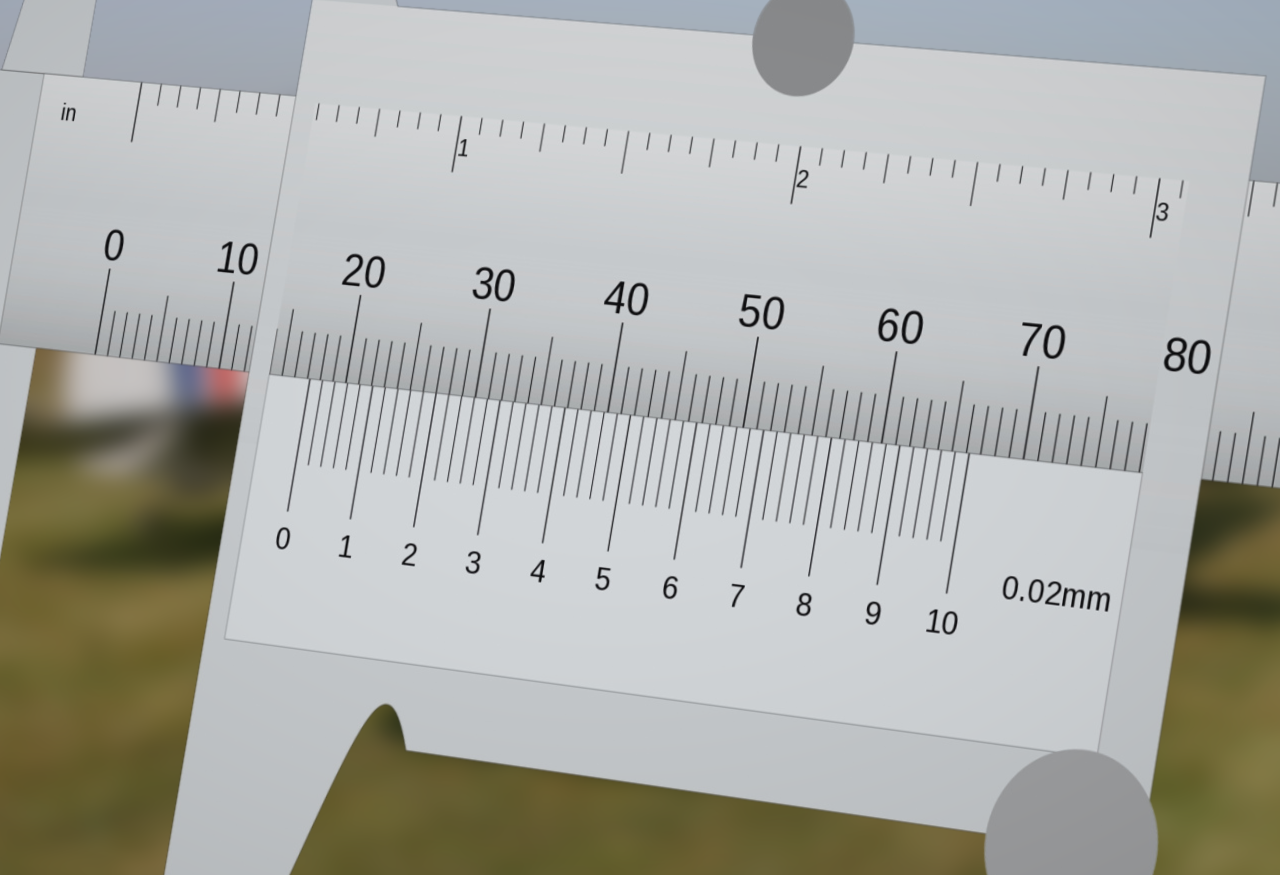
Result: 17.2 (mm)
